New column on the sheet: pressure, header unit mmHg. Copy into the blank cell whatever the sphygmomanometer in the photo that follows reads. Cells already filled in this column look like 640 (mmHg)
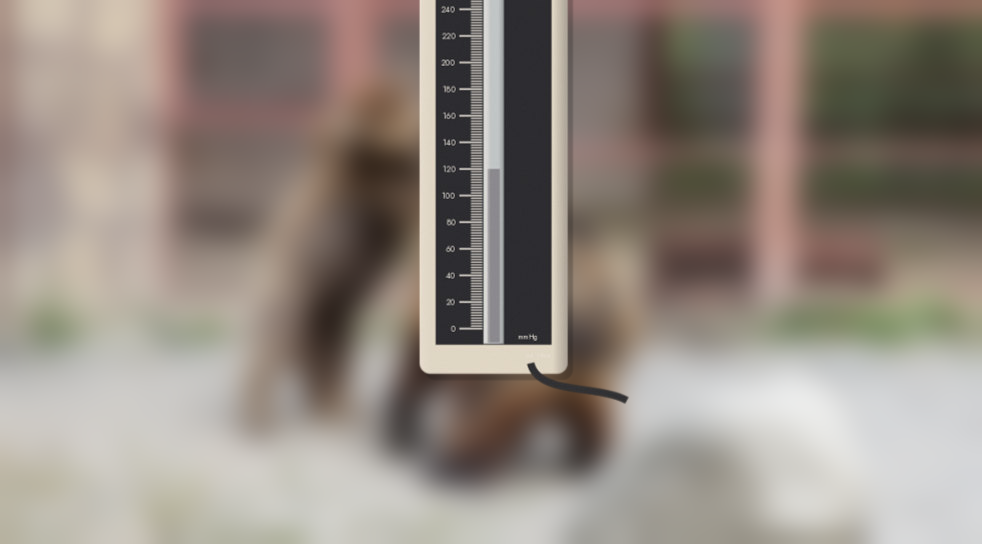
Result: 120 (mmHg)
